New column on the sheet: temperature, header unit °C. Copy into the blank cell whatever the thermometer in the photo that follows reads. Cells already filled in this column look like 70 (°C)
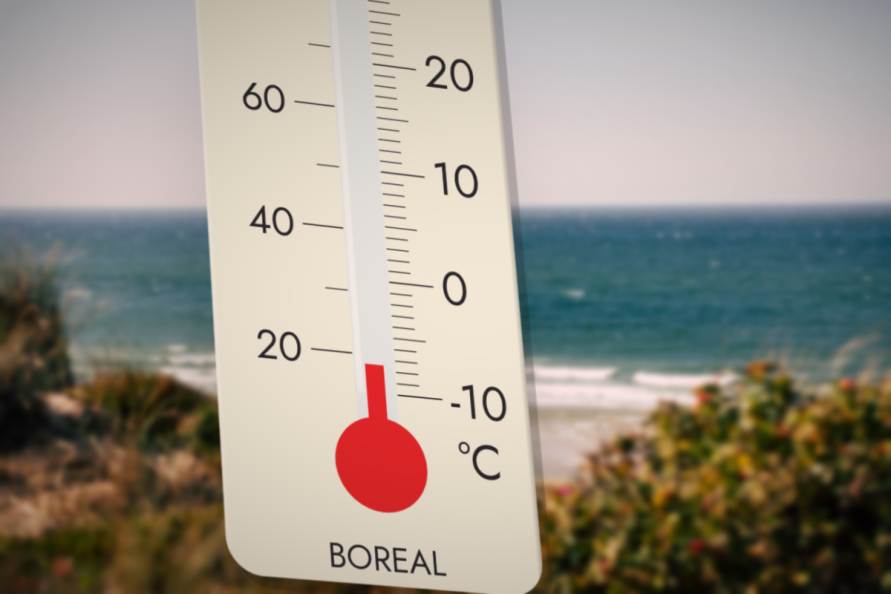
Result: -7.5 (°C)
